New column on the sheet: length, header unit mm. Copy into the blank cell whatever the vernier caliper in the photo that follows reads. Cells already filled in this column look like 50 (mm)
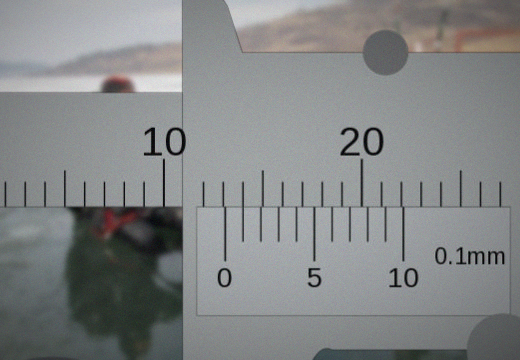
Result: 13.1 (mm)
